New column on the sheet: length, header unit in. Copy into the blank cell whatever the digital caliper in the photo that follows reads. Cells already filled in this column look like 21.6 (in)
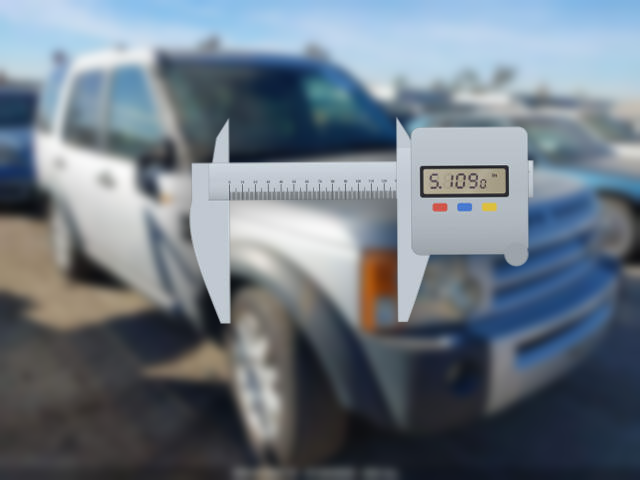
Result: 5.1090 (in)
